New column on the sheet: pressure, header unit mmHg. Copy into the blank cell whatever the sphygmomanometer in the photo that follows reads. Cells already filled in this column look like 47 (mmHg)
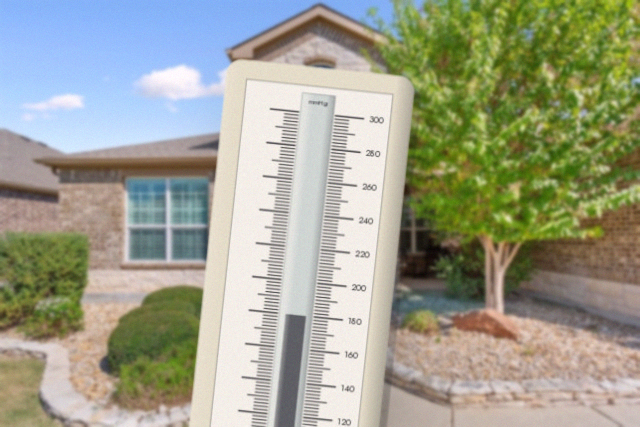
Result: 180 (mmHg)
